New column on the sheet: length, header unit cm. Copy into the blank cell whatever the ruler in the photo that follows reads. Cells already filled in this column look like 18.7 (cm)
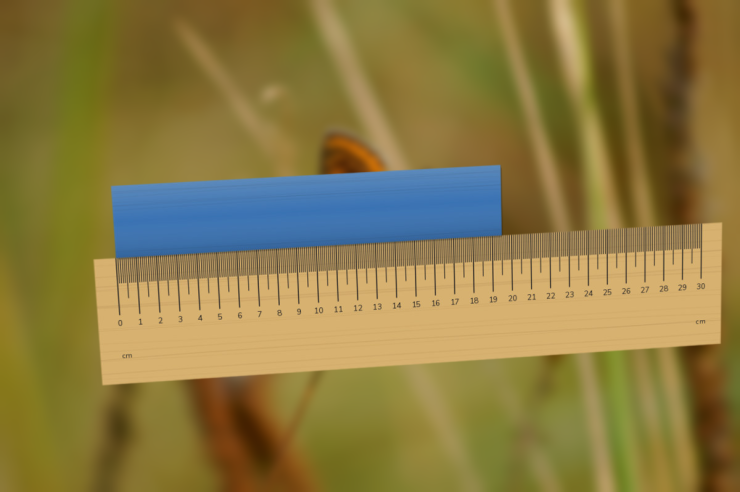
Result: 19.5 (cm)
